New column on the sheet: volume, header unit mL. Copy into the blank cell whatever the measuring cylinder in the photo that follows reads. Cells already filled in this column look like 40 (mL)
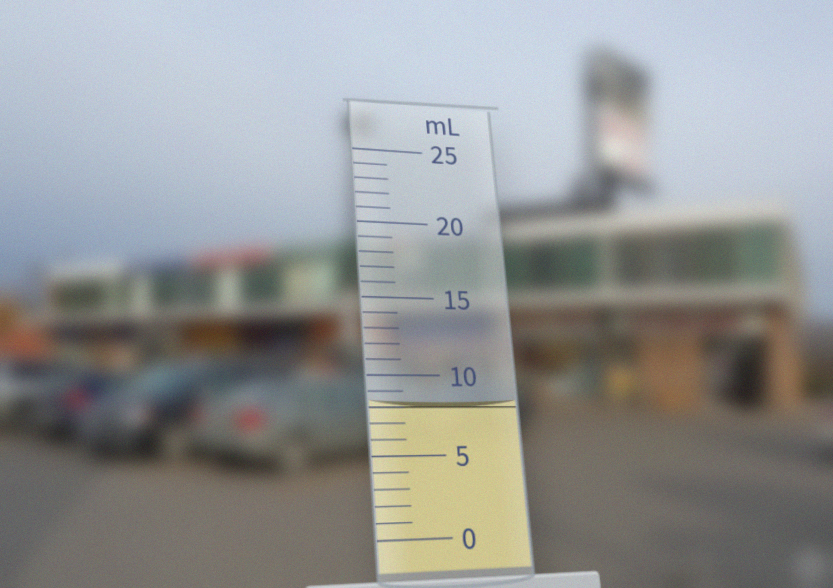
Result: 8 (mL)
